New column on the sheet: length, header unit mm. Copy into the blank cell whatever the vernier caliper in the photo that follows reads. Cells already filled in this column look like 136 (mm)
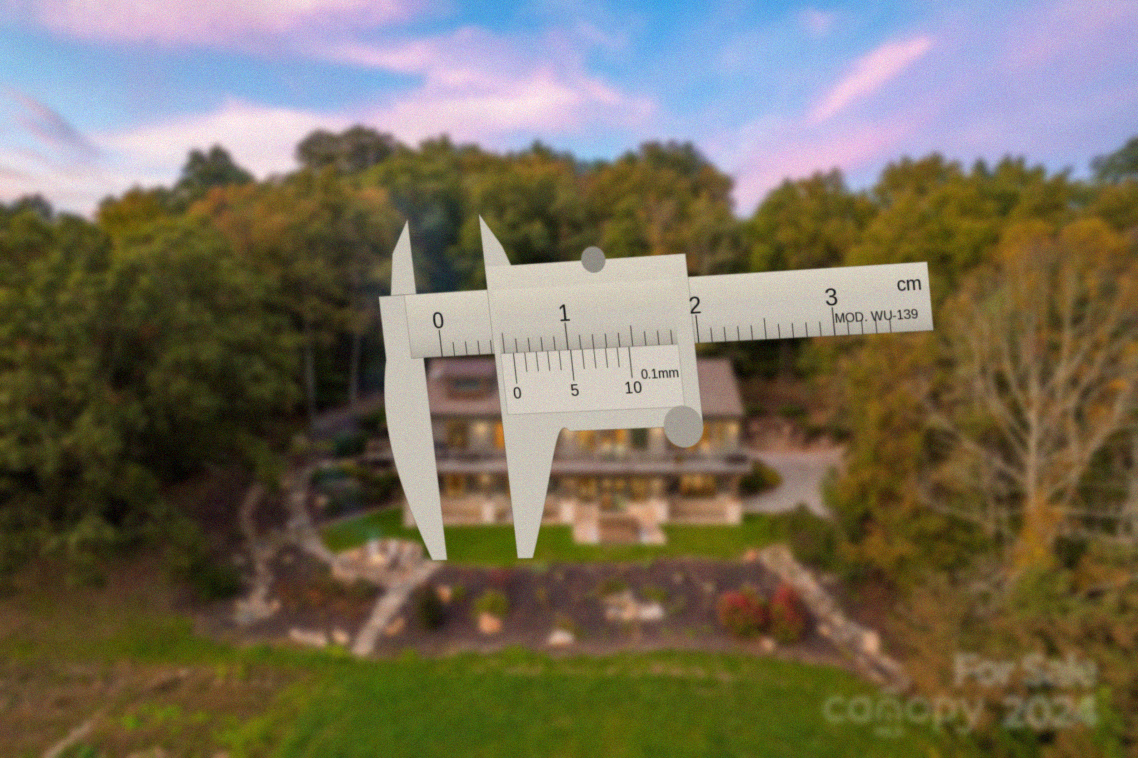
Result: 5.7 (mm)
